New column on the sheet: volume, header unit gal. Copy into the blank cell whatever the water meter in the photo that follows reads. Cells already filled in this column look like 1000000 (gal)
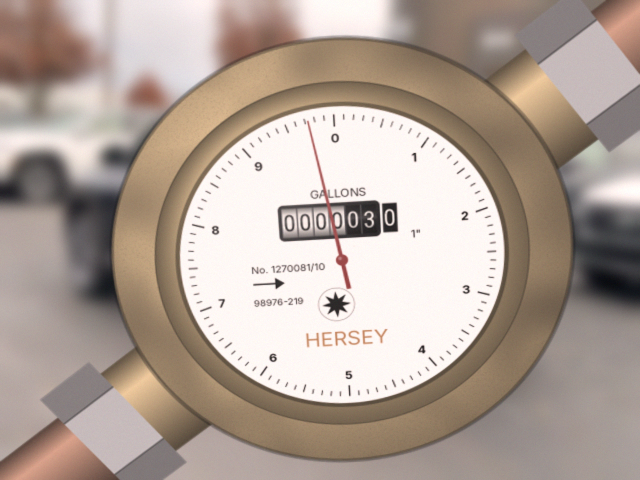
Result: 29.7 (gal)
